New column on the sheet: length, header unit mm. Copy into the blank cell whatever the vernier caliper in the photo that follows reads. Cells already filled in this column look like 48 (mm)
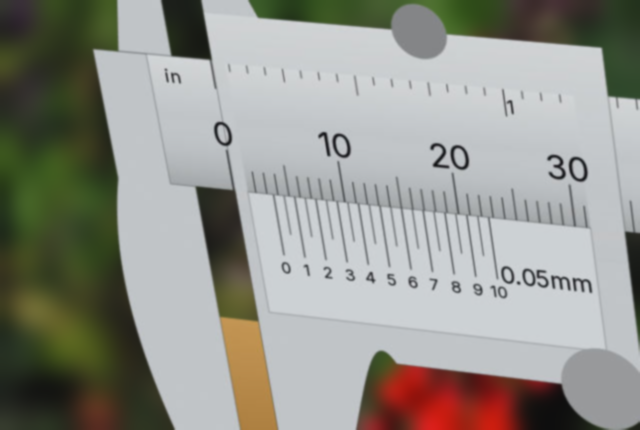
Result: 3.6 (mm)
